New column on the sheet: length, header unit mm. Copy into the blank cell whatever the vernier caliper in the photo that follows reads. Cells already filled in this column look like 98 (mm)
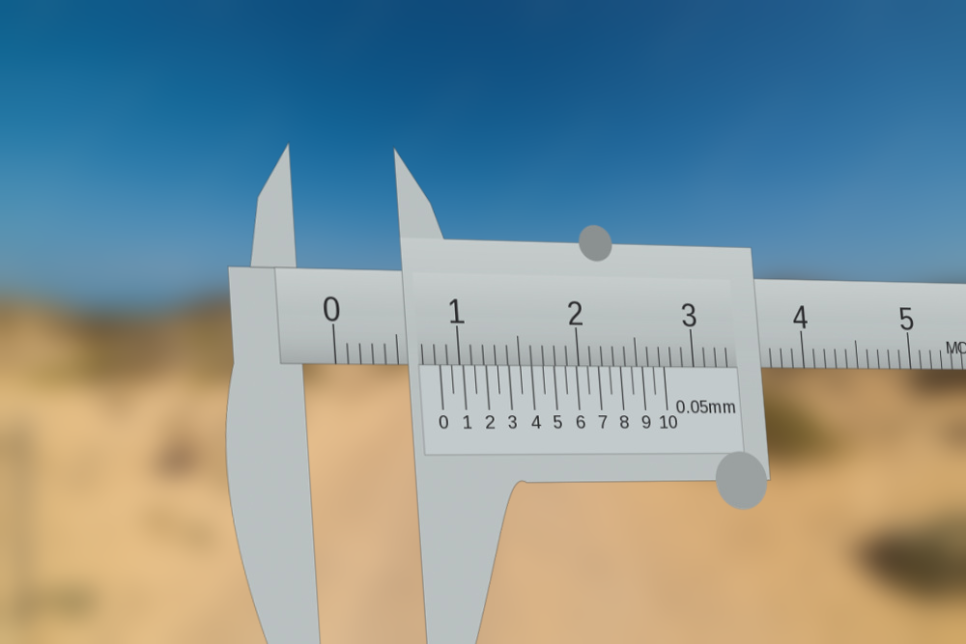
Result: 8.4 (mm)
